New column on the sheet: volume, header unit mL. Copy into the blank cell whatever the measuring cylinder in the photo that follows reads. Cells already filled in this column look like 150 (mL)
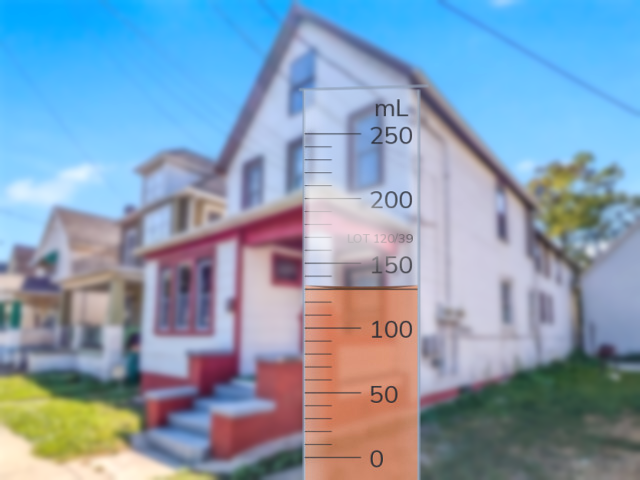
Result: 130 (mL)
